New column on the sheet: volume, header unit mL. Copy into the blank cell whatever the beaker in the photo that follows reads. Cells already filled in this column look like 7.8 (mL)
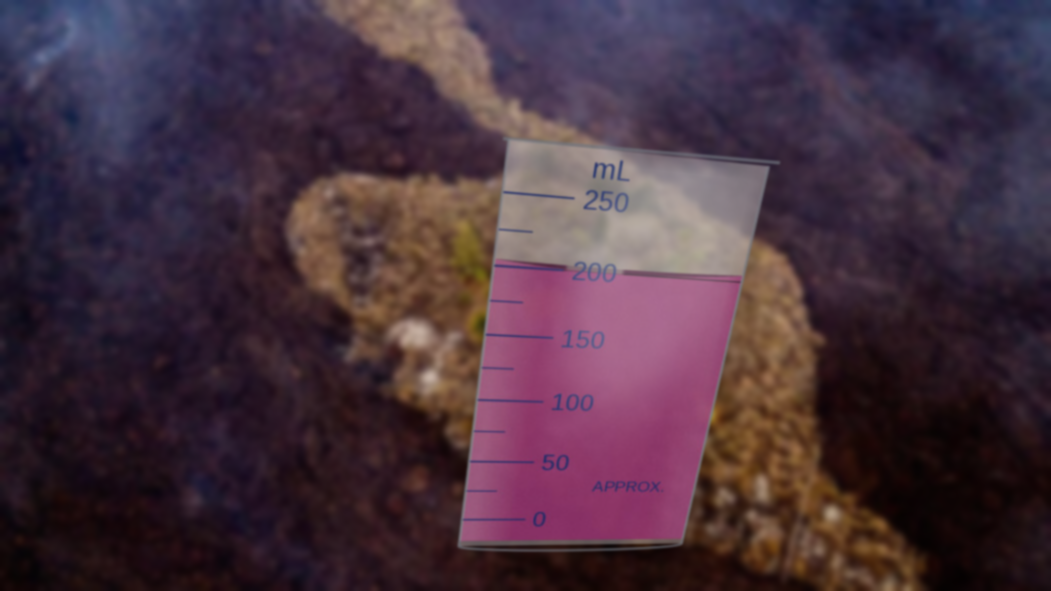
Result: 200 (mL)
